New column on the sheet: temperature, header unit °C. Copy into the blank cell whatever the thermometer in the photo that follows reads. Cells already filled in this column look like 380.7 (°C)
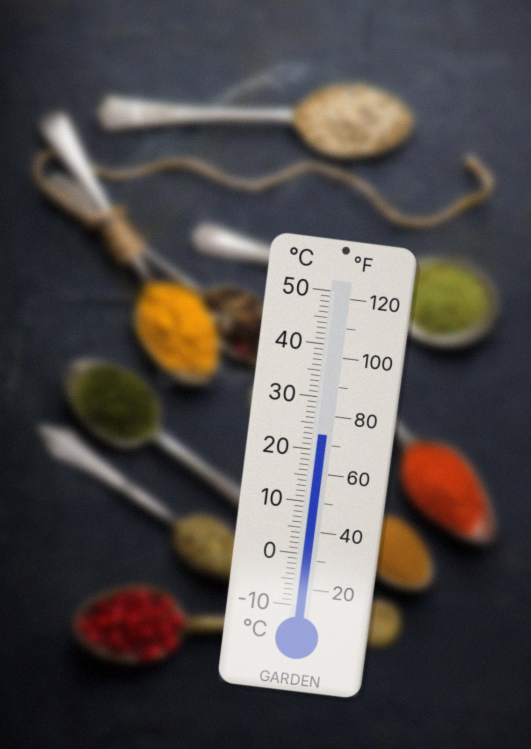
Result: 23 (°C)
